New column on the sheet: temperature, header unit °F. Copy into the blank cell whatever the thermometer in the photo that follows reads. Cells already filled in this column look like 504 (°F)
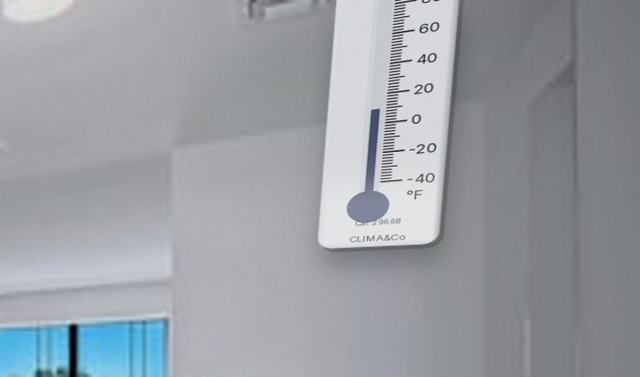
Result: 10 (°F)
